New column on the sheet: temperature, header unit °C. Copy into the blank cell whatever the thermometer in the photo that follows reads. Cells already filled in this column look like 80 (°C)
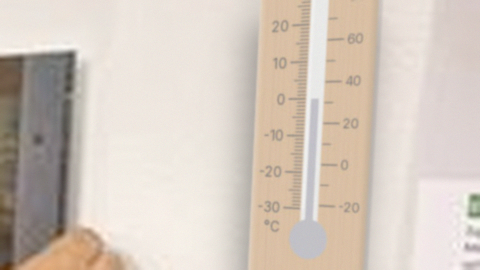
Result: 0 (°C)
